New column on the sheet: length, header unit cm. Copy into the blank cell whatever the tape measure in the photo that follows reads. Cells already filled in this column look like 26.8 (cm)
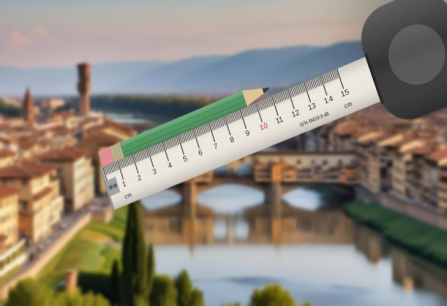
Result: 11 (cm)
